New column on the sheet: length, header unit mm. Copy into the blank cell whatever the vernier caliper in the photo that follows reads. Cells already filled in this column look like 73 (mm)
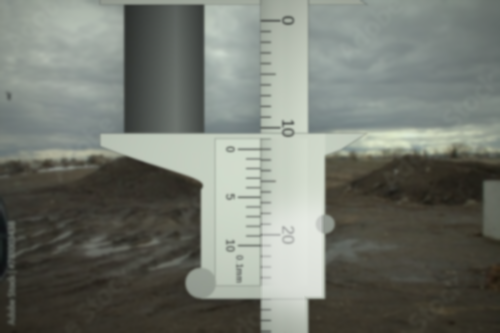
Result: 12.0 (mm)
